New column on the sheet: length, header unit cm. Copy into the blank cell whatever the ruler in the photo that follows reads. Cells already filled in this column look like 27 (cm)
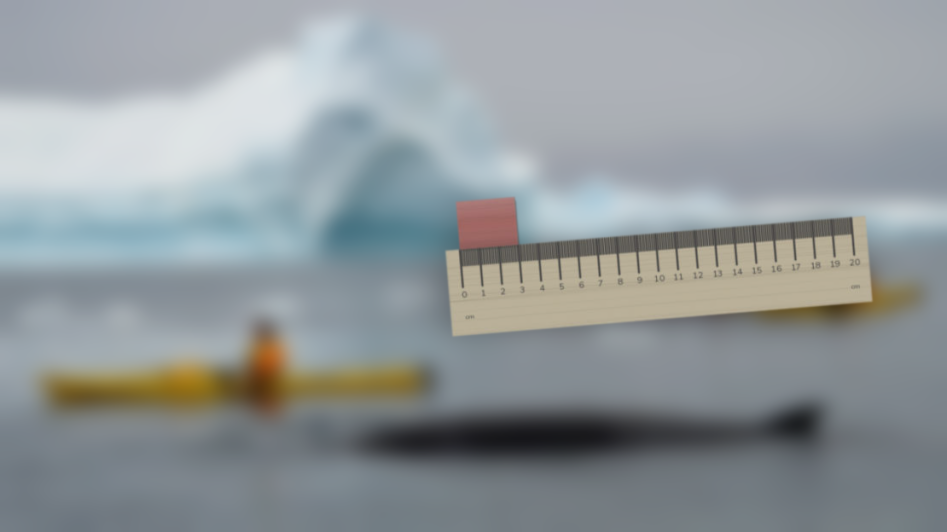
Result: 3 (cm)
